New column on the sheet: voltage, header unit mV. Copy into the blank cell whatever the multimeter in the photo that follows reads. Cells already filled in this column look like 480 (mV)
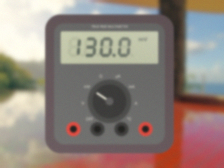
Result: 130.0 (mV)
